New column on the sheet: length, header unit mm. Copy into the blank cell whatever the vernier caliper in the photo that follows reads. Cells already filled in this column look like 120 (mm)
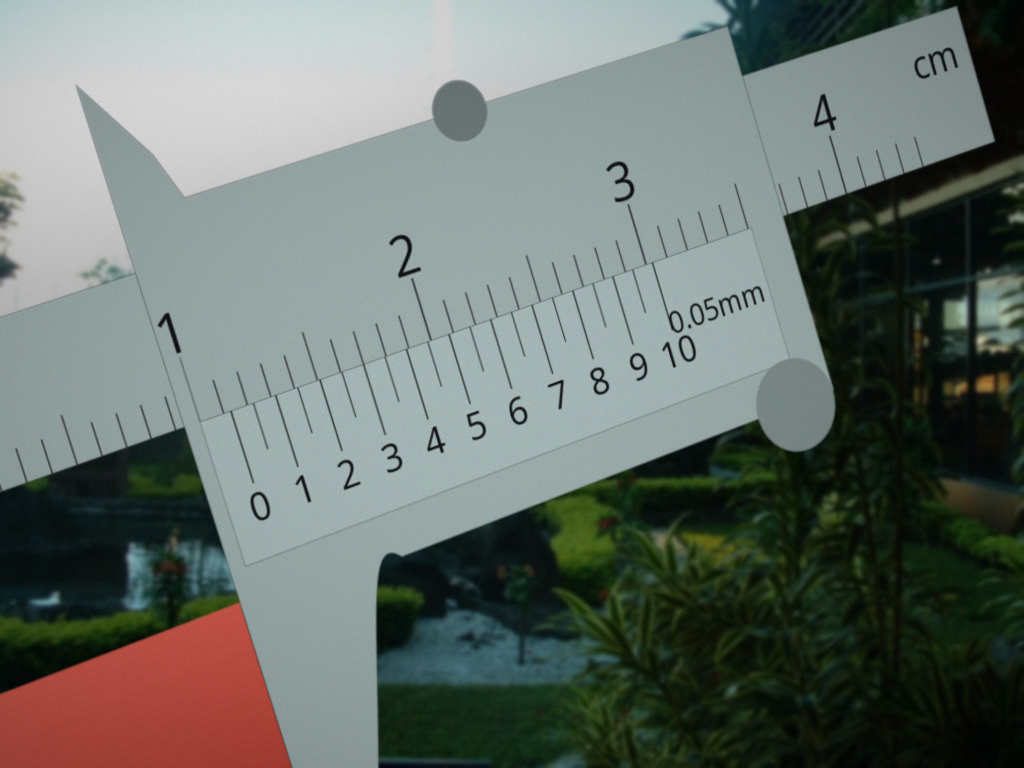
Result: 11.3 (mm)
